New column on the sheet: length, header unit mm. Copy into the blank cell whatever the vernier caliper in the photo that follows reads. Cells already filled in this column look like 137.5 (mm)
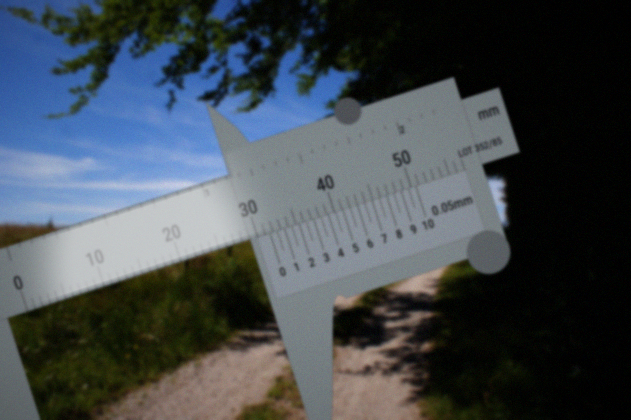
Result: 31.6 (mm)
